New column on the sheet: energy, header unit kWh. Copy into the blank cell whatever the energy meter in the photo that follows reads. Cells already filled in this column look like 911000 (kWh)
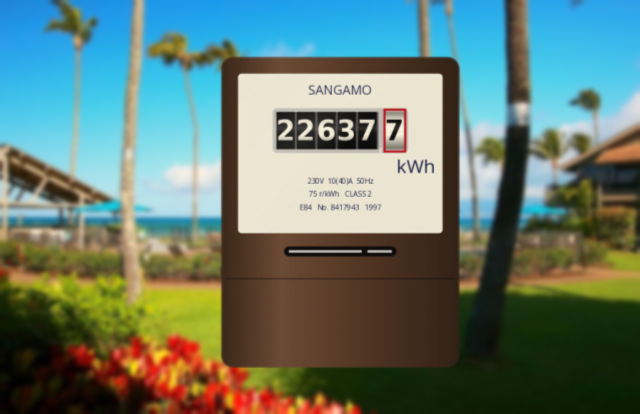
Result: 22637.7 (kWh)
